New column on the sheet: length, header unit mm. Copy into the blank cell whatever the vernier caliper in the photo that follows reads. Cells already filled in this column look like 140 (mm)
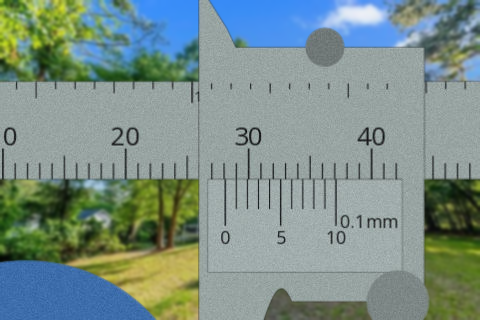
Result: 28.1 (mm)
